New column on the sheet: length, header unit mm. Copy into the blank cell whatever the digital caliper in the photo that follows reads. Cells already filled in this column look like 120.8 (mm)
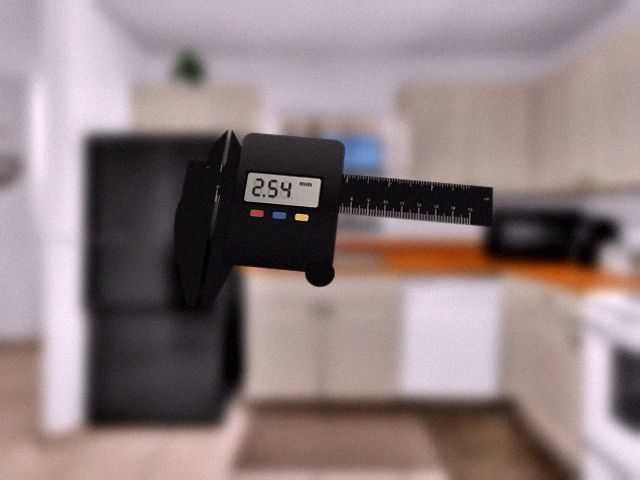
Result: 2.54 (mm)
